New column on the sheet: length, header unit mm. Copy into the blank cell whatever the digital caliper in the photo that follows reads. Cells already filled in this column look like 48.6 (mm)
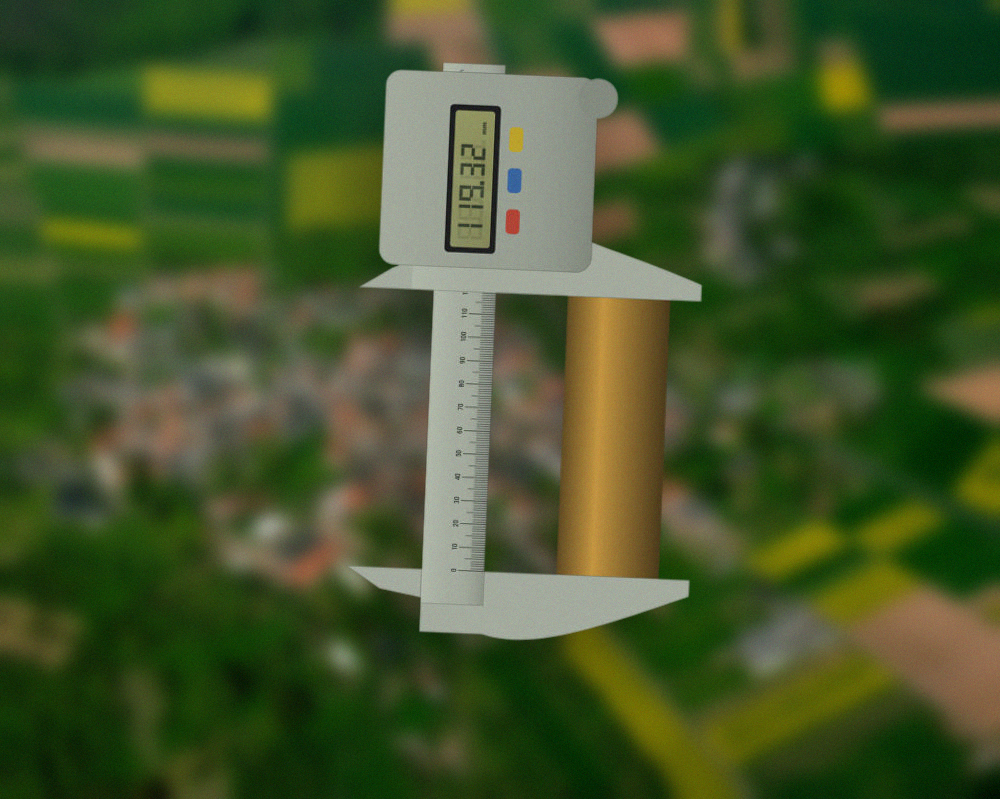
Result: 119.32 (mm)
